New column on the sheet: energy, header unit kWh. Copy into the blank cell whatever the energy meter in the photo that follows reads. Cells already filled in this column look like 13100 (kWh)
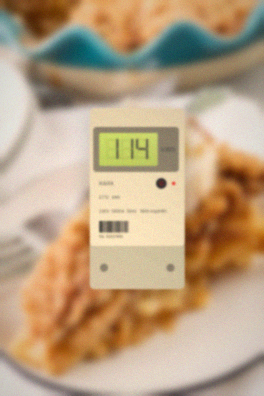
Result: 114 (kWh)
